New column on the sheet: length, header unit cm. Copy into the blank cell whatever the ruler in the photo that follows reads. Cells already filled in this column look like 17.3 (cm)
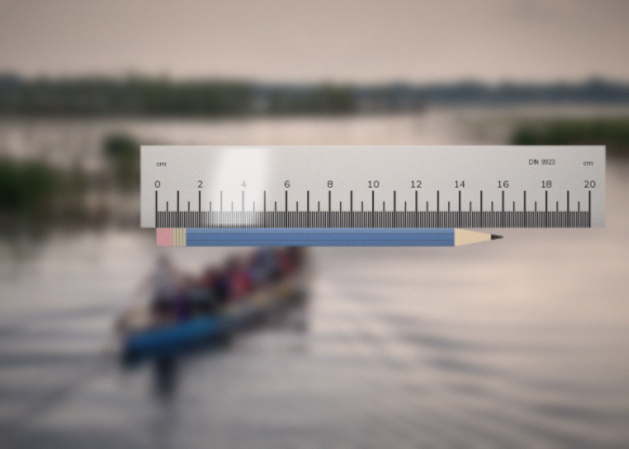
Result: 16 (cm)
